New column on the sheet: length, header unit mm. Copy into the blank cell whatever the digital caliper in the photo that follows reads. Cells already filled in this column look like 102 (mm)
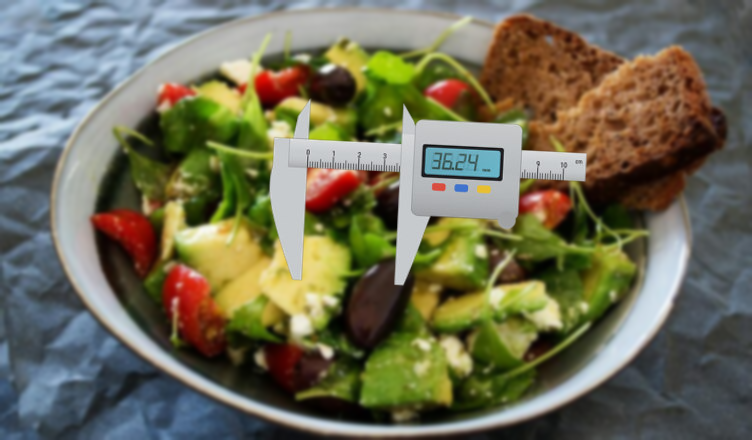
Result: 36.24 (mm)
